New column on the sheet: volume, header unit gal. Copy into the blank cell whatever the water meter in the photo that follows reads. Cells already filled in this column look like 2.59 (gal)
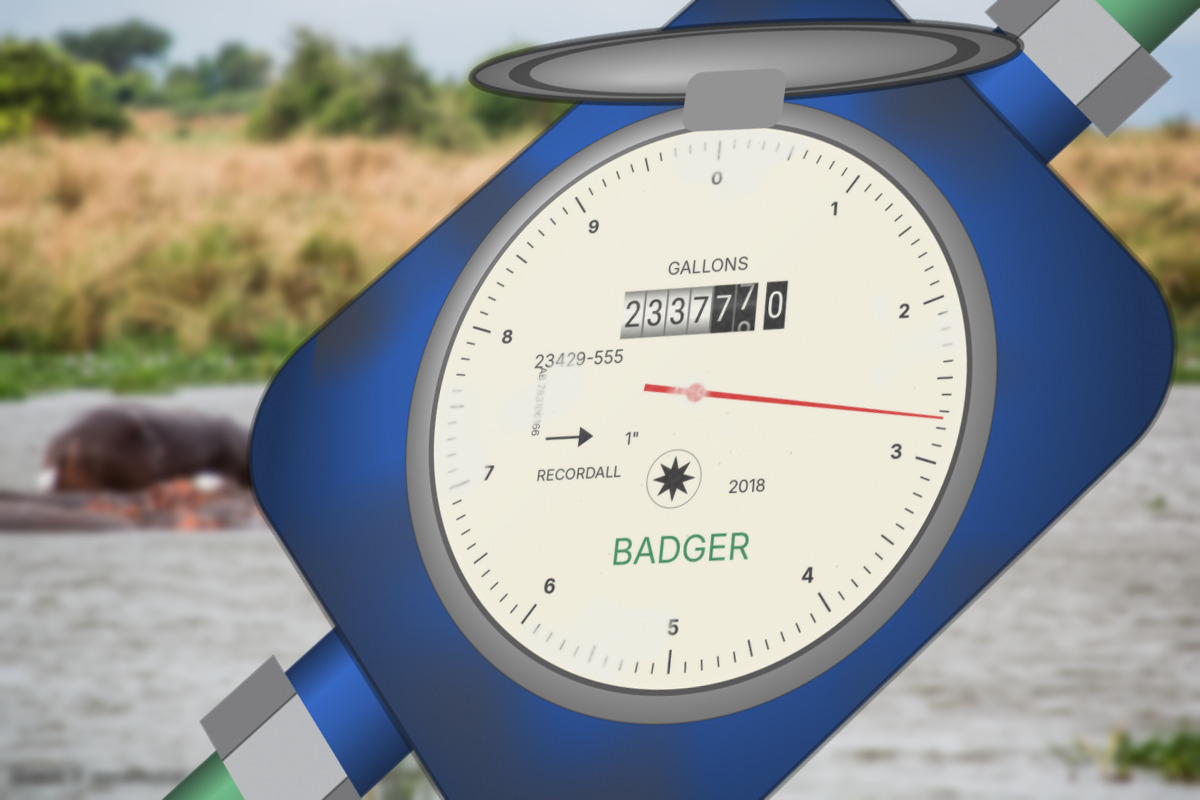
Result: 2337772.7 (gal)
